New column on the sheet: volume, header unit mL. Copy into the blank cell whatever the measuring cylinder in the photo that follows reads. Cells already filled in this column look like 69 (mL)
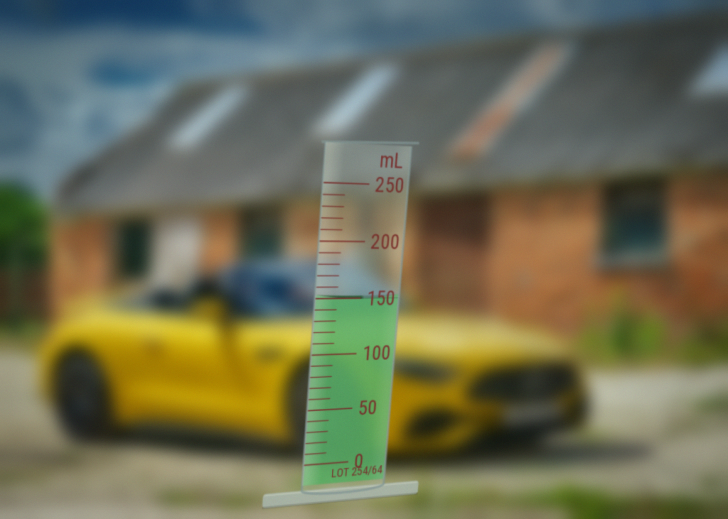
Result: 150 (mL)
